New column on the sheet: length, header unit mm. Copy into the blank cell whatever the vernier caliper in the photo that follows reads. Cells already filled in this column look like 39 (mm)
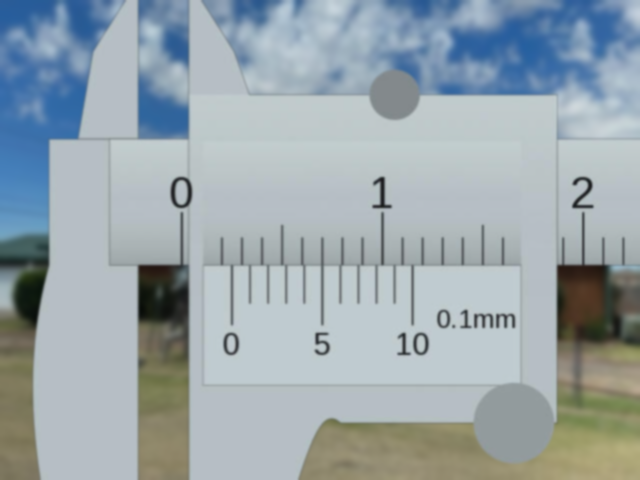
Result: 2.5 (mm)
